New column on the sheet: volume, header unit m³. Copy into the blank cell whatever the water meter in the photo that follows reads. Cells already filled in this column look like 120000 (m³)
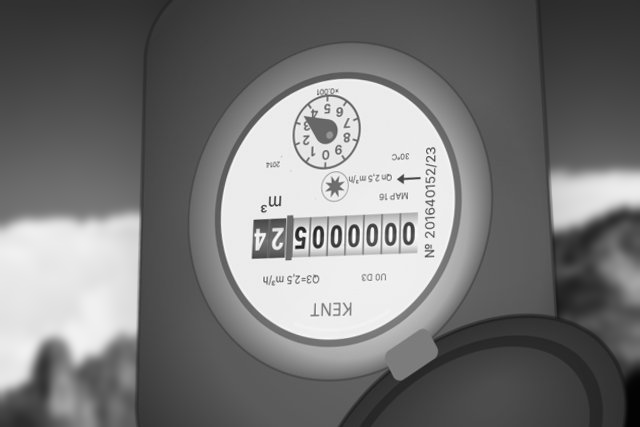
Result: 5.243 (m³)
